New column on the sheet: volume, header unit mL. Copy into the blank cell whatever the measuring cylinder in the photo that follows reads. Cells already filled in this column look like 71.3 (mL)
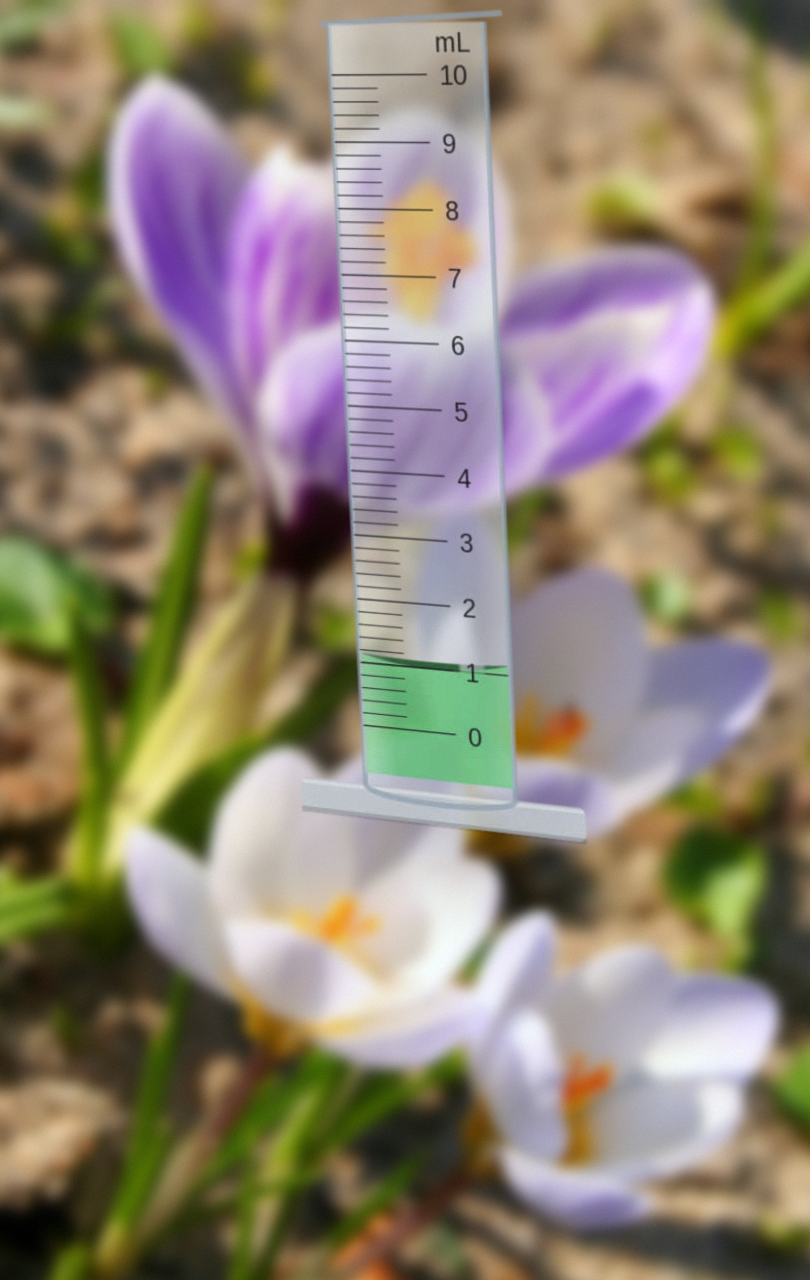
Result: 1 (mL)
